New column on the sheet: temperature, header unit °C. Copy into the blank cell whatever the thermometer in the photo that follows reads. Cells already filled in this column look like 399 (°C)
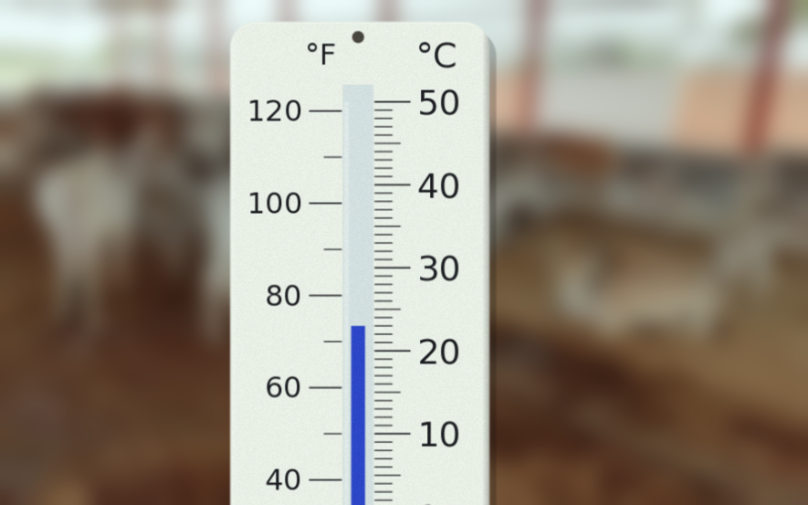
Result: 23 (°C)
